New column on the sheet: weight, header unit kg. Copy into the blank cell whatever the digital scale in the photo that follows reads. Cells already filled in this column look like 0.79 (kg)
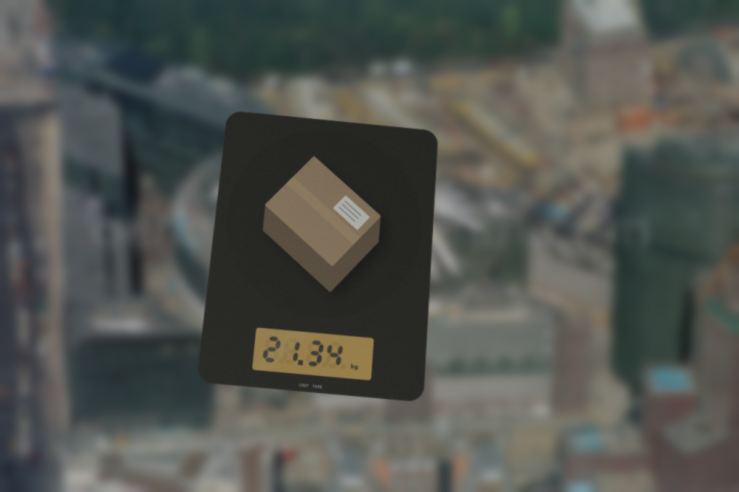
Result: 21.34 (kg)
